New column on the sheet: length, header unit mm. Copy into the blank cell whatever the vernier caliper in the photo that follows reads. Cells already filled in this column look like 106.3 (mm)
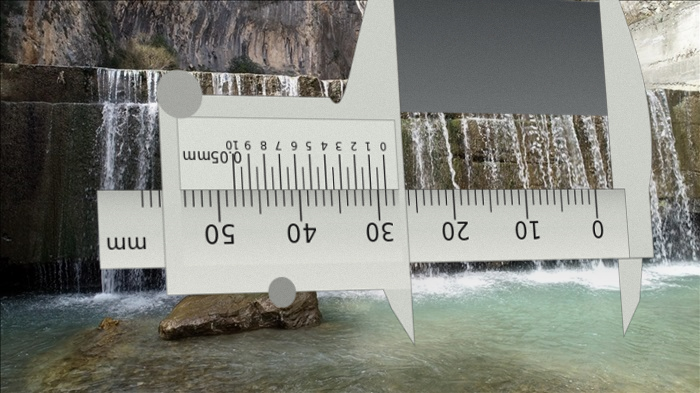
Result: 29.0 (mm)
